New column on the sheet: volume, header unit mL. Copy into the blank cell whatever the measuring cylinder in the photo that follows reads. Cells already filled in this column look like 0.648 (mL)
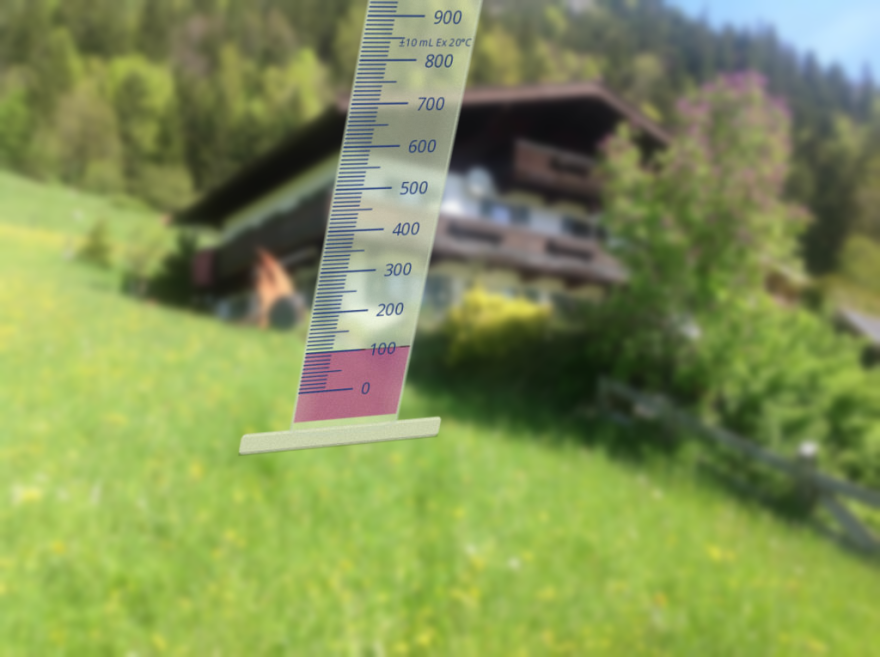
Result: 100 (mL)
